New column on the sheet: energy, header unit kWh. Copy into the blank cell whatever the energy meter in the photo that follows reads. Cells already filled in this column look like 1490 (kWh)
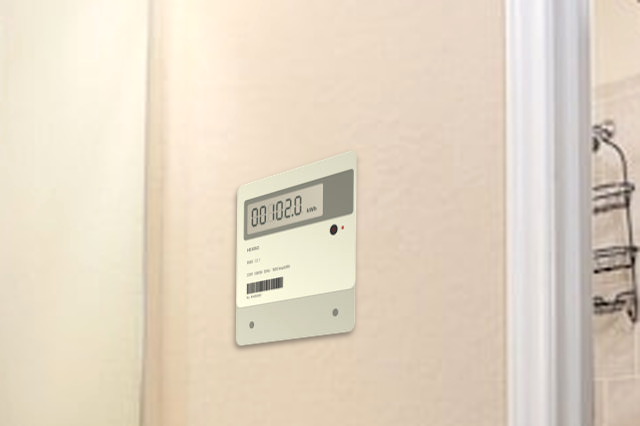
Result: 102.0 (kWh)
